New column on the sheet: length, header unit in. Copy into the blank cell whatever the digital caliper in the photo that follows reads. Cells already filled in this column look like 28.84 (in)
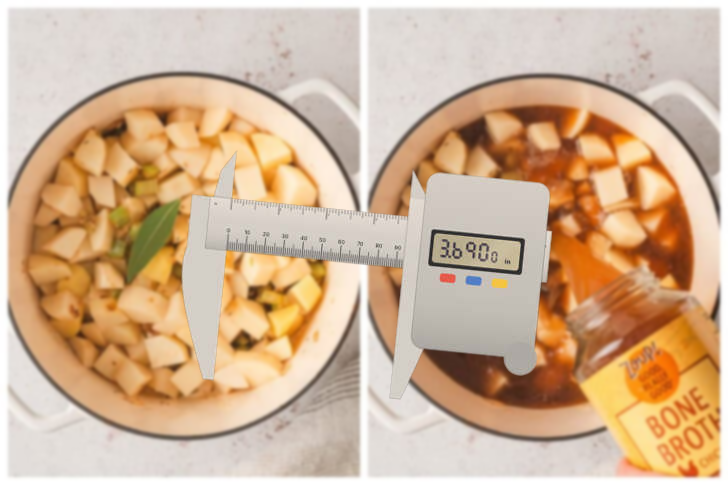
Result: 3.6900 (in)
